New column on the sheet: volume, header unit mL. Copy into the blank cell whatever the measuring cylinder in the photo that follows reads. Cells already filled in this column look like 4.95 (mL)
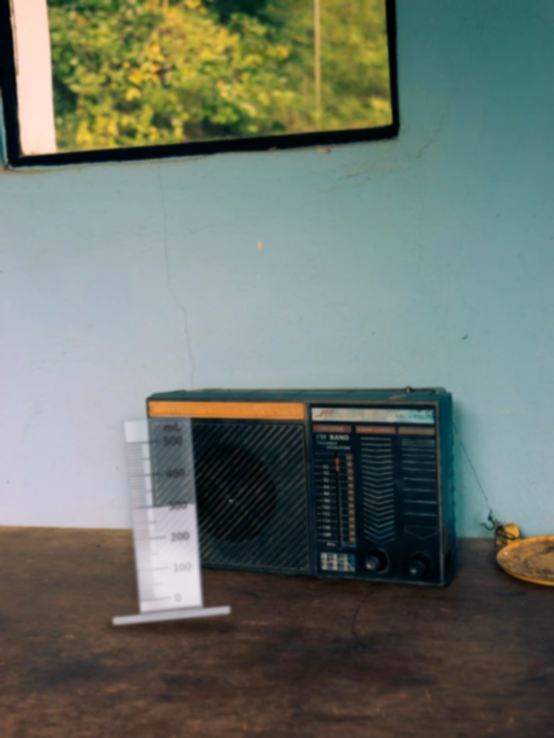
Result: 300 (mL)
